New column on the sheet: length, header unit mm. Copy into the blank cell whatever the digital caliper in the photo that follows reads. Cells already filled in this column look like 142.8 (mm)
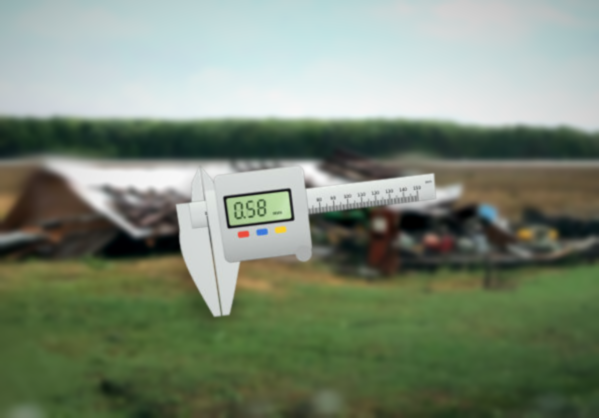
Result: 0.58 (mm)
